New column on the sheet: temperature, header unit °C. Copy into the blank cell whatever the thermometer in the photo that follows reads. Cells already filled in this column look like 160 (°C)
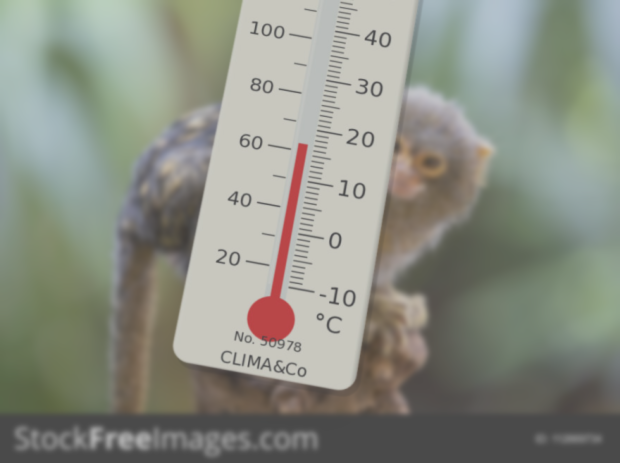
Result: 17 (°C)
